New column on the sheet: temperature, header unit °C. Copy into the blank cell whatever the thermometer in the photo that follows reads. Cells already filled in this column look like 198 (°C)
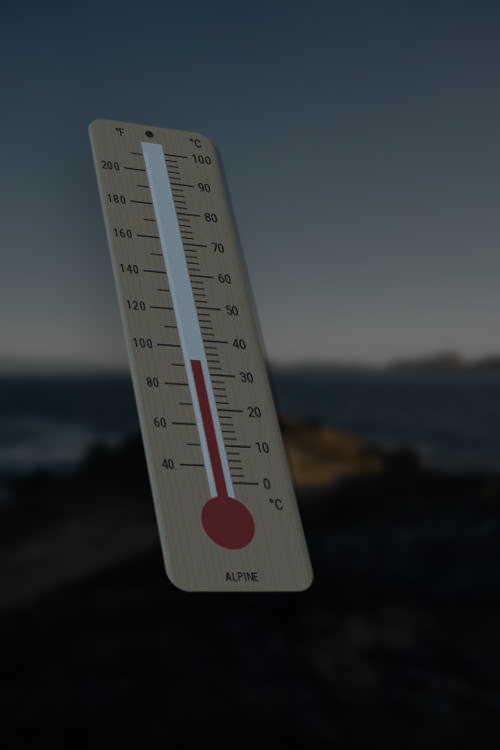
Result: 34 (°C)
